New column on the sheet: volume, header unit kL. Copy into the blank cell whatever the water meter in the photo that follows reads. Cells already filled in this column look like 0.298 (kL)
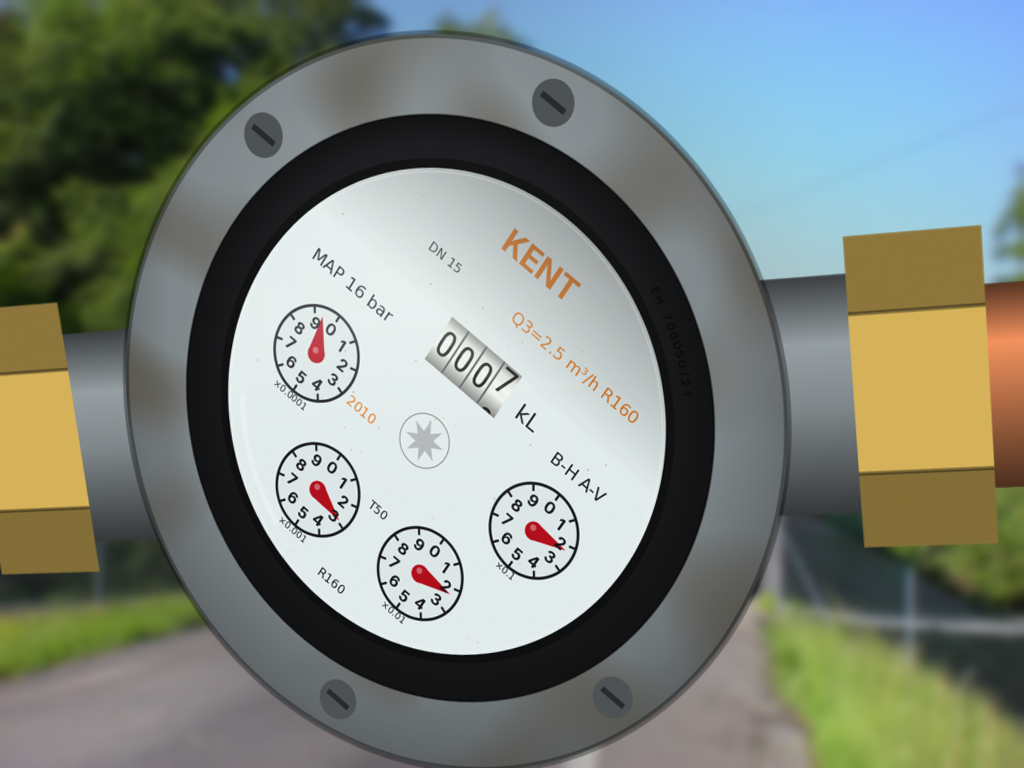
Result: 7.2229 (kL)
